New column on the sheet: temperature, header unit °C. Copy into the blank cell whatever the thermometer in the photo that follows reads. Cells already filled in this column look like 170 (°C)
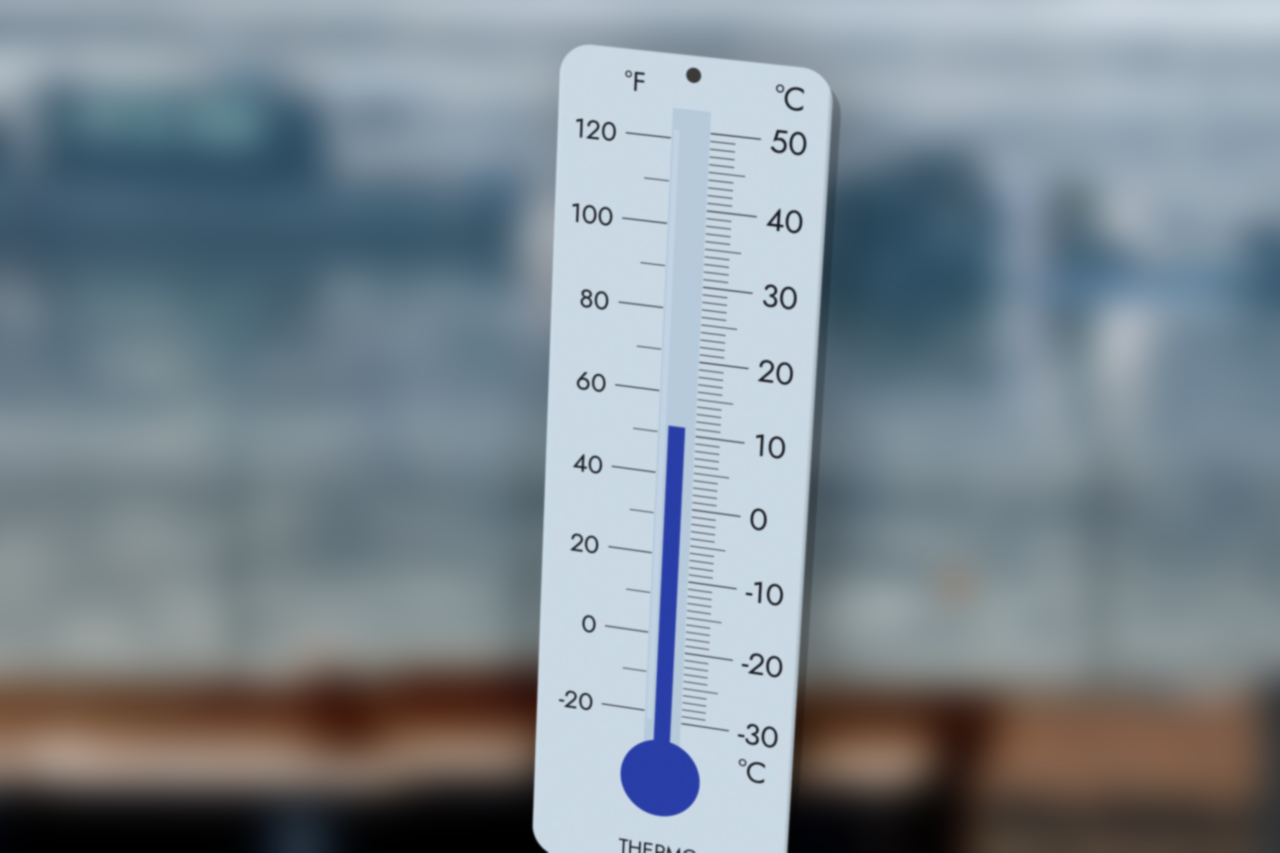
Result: 11 (°C)
